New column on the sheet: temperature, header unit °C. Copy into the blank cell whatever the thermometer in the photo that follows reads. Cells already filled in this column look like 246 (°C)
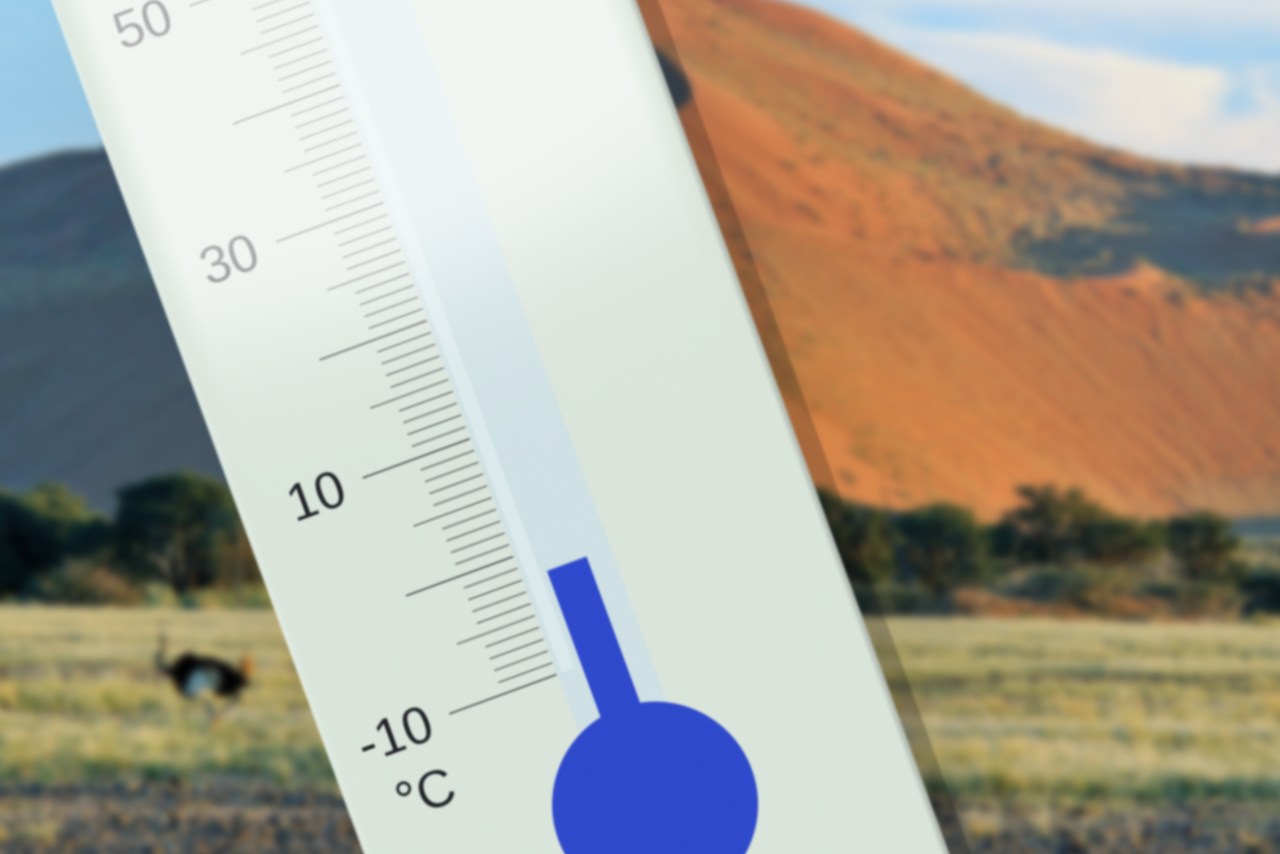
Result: -2 (°C)
